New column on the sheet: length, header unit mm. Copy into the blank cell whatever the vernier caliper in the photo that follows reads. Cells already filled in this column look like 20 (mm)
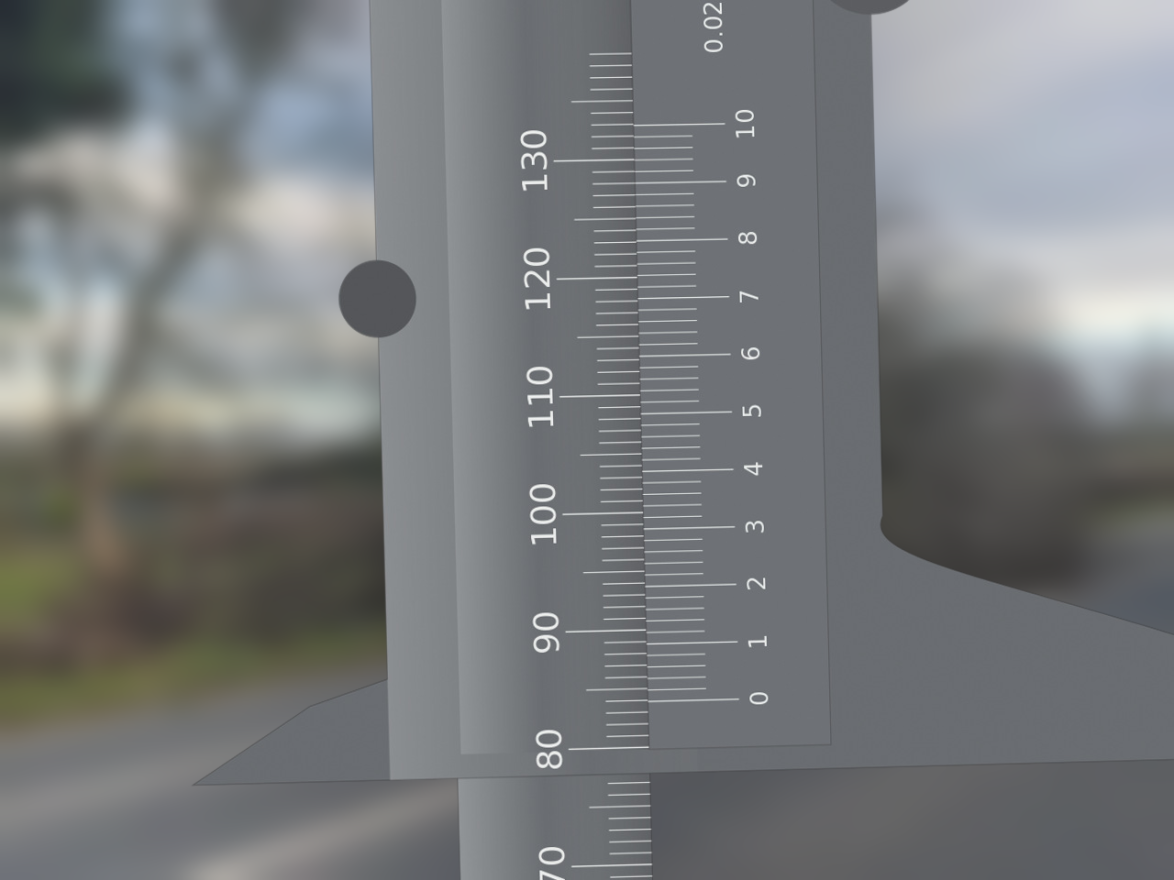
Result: 83.9 (mm)
